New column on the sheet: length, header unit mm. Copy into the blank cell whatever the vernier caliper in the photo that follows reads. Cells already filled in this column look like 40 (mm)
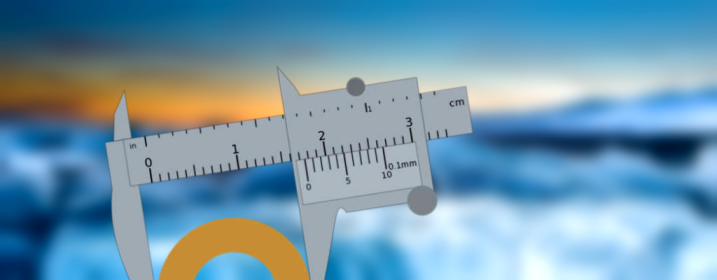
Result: 17.6 (mm)
